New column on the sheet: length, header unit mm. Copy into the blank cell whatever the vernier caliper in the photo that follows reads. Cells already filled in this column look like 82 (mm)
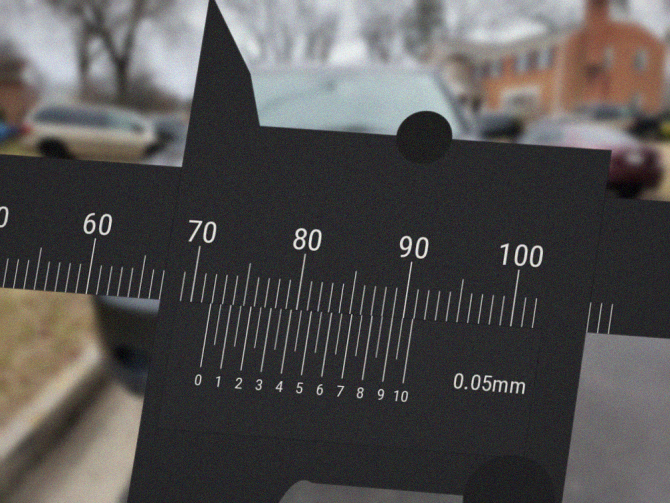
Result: 71.9 (mm)
